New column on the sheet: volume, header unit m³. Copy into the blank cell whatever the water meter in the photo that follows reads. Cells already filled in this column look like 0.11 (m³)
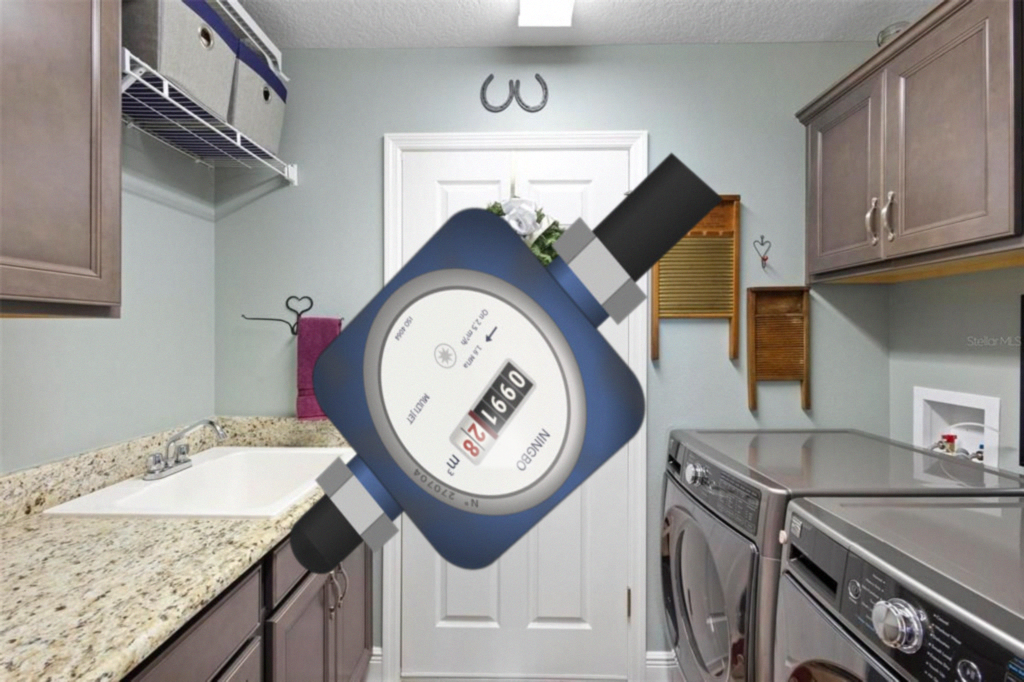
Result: 991.28 (m³)
